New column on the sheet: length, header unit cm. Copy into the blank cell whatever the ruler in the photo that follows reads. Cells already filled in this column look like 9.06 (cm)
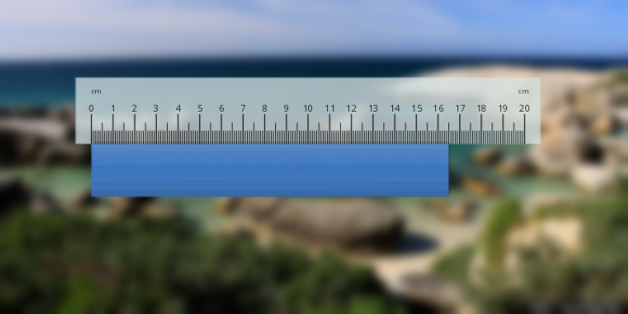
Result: 16.5 (cm)
